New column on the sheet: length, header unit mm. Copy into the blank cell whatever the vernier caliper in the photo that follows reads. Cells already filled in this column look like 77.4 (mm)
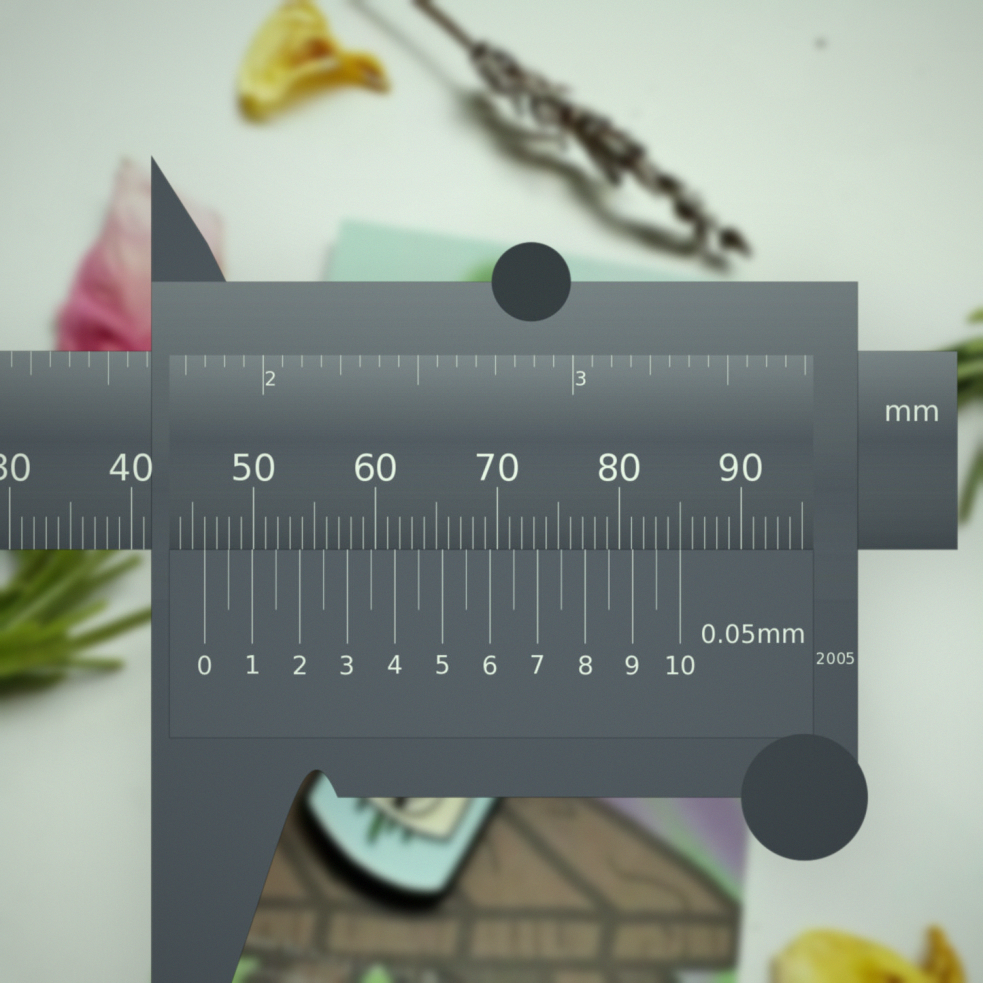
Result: 46.0 (mm)
